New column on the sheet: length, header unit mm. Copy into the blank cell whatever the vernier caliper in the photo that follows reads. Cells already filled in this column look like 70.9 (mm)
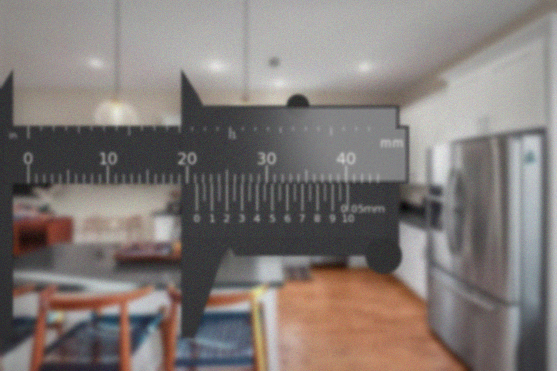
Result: 21.2 (mm)
